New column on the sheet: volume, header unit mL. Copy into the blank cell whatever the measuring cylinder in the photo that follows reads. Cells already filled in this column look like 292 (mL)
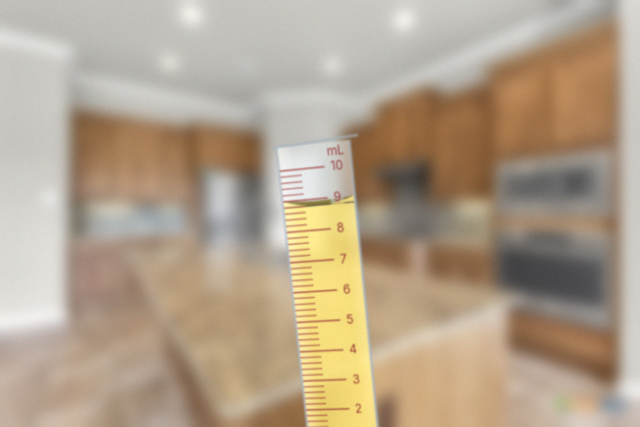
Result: 8.8 (mL)
